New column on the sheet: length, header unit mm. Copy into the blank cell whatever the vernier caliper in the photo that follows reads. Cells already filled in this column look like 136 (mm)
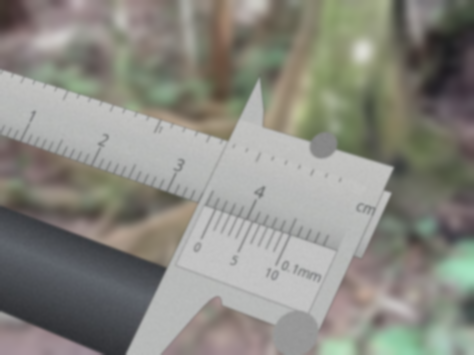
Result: 36.2 (mm)
